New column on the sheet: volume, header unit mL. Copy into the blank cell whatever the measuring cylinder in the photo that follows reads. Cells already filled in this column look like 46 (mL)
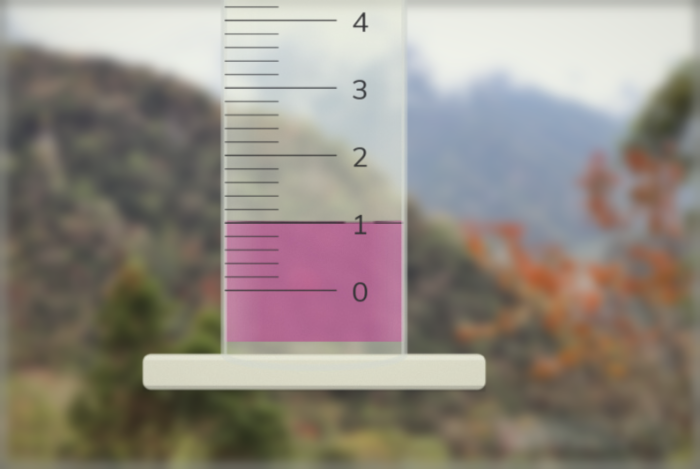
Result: 1 (mL)
